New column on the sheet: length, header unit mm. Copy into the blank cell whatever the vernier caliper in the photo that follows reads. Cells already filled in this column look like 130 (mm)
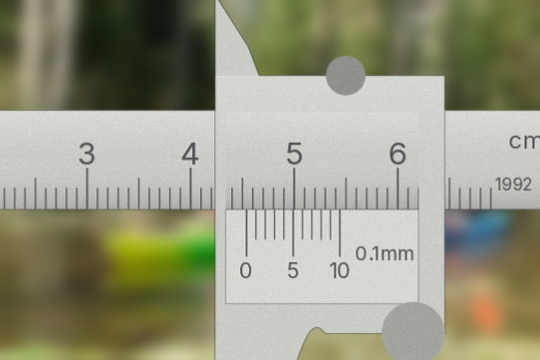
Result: 45.4 (mm)
